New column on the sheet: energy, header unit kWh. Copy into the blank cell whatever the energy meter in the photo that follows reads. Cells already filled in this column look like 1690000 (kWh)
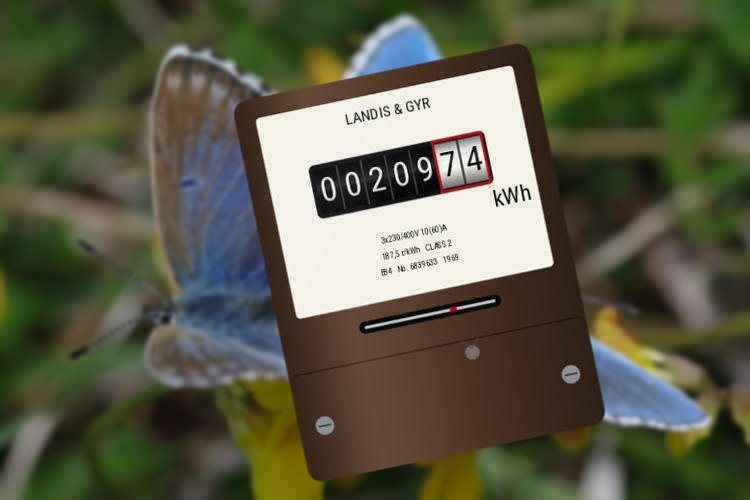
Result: 209.74 (kWh)
